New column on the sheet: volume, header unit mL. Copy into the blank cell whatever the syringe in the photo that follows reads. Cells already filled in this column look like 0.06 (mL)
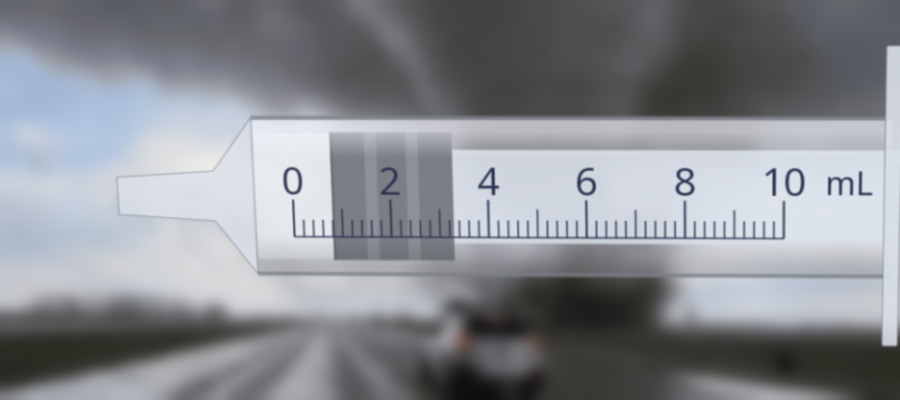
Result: 0.8 (mL)
